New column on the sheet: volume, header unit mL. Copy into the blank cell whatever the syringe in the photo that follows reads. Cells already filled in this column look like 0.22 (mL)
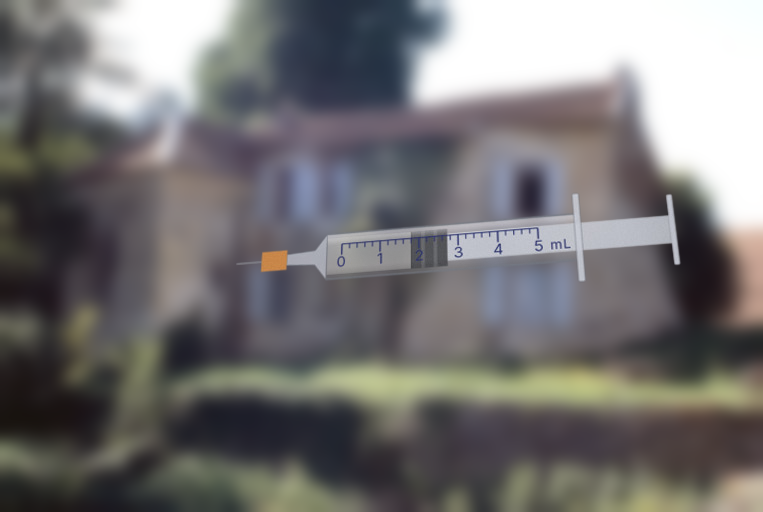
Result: 1.8 (mL)
